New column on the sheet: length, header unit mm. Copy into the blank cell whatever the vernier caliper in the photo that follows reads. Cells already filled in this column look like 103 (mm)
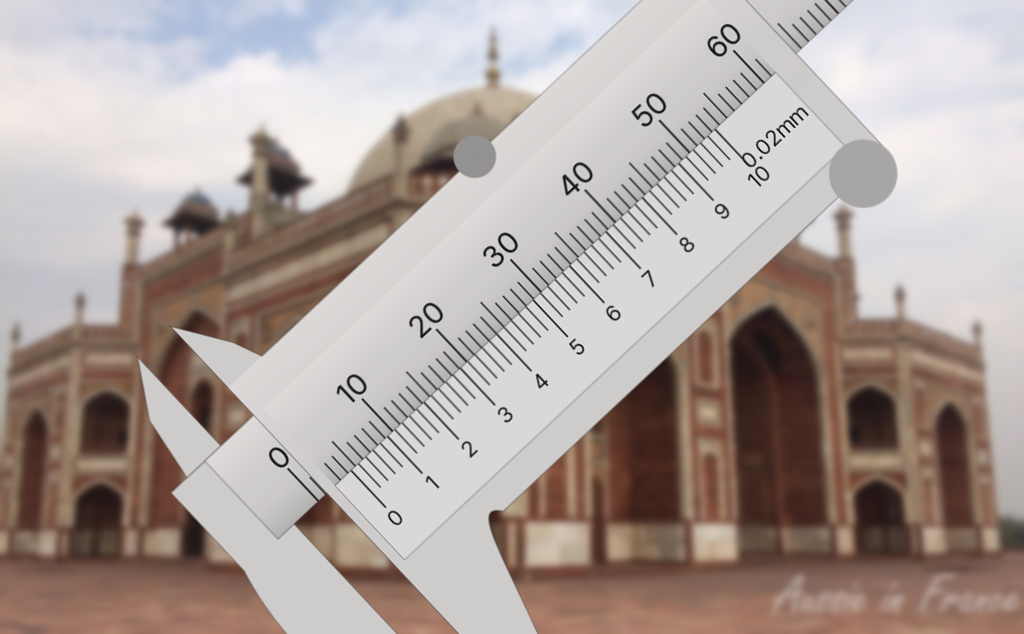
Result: 4.4 (mm)
